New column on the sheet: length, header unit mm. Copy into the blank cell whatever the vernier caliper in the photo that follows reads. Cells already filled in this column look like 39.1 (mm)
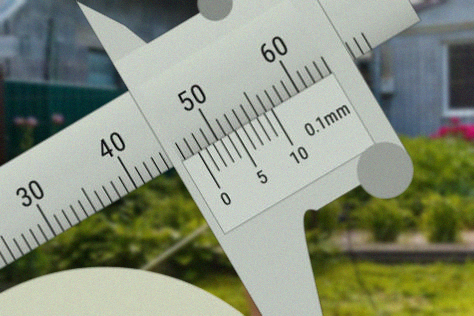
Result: 47.6 (mm)
